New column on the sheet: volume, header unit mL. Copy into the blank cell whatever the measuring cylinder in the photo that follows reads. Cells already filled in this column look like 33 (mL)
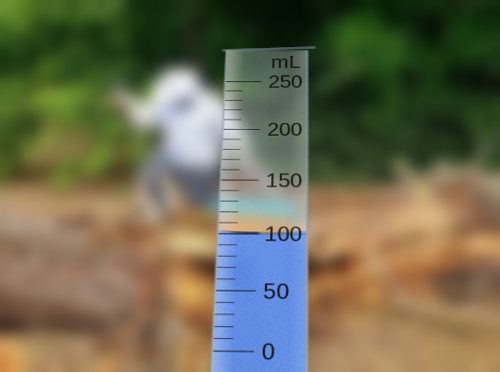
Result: 100 (mL)
